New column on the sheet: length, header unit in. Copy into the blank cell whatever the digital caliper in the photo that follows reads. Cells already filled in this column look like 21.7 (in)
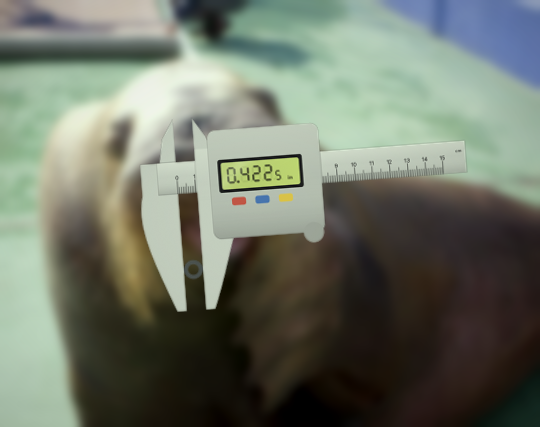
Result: 0.4225 (in)
